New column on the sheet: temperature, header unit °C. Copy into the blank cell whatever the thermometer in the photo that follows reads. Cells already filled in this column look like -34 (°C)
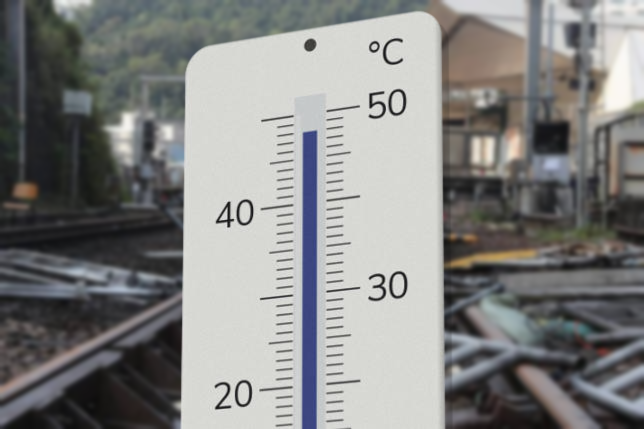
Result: 48 (°C)
